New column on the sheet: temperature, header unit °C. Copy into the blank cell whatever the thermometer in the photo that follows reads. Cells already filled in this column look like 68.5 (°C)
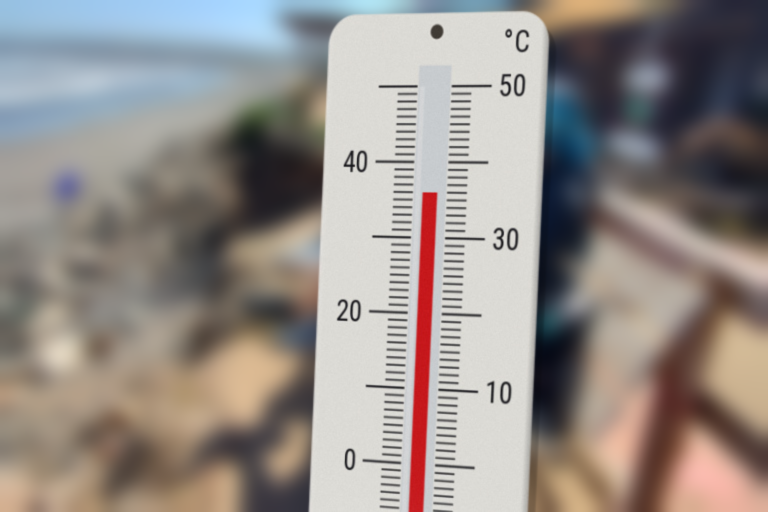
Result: 36 (°C)
